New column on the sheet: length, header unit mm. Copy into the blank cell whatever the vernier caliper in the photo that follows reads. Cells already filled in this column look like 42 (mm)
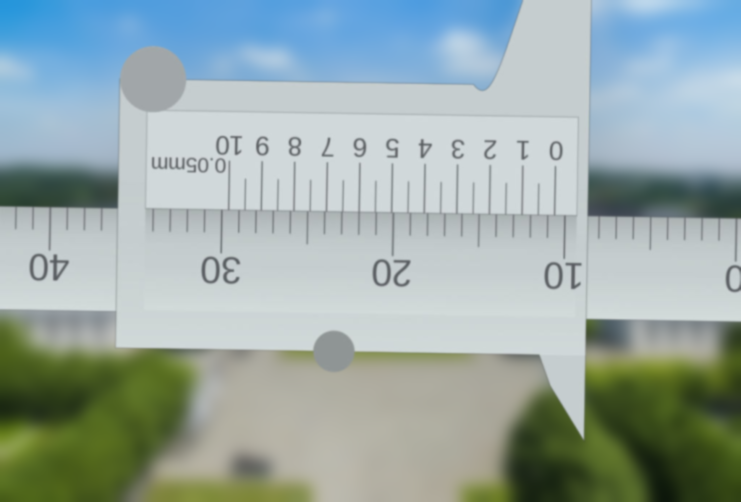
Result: 10.6 (mm)
